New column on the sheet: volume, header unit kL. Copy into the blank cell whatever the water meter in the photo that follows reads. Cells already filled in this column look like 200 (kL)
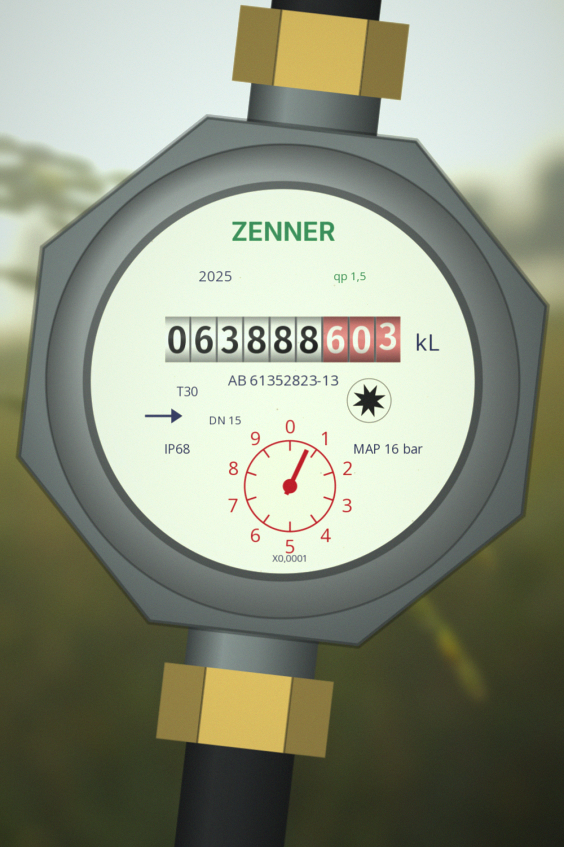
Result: 63888.6030 (kL)
